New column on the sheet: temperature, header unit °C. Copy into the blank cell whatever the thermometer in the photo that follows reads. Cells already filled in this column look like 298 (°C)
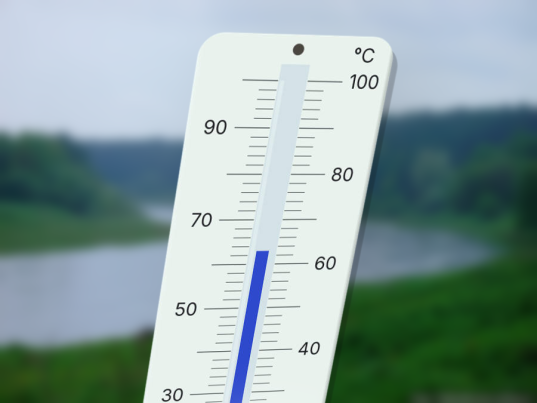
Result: 63 (°C)
